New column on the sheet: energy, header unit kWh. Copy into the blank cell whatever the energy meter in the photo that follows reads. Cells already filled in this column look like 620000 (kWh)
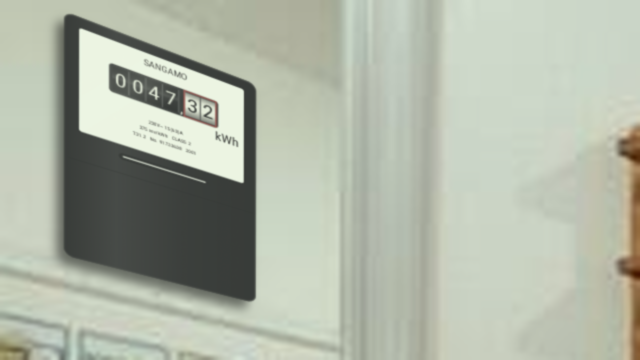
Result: 47.32 (kWh)
